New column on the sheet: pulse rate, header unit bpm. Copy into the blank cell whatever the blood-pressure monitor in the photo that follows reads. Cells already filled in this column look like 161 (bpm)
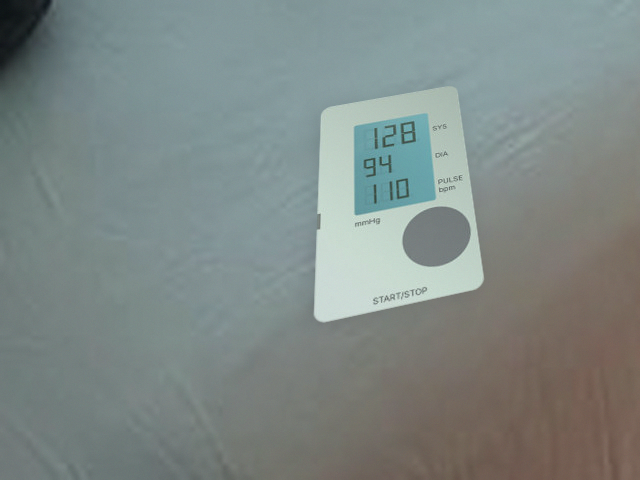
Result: 110 (bpm)
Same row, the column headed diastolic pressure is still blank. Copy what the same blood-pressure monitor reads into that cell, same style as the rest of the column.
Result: 94 (mmHg)
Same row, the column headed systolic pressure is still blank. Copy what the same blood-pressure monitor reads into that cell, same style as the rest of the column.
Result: 128 (mmHg)
